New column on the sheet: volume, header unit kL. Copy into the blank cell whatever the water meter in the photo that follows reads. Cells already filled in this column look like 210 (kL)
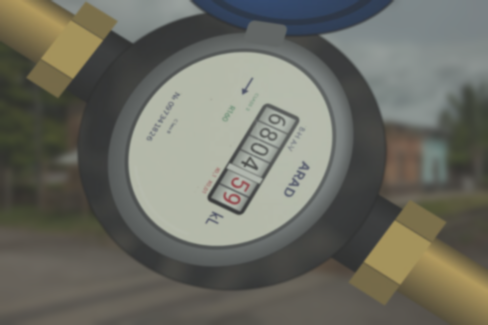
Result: 6804.59 (kL)
